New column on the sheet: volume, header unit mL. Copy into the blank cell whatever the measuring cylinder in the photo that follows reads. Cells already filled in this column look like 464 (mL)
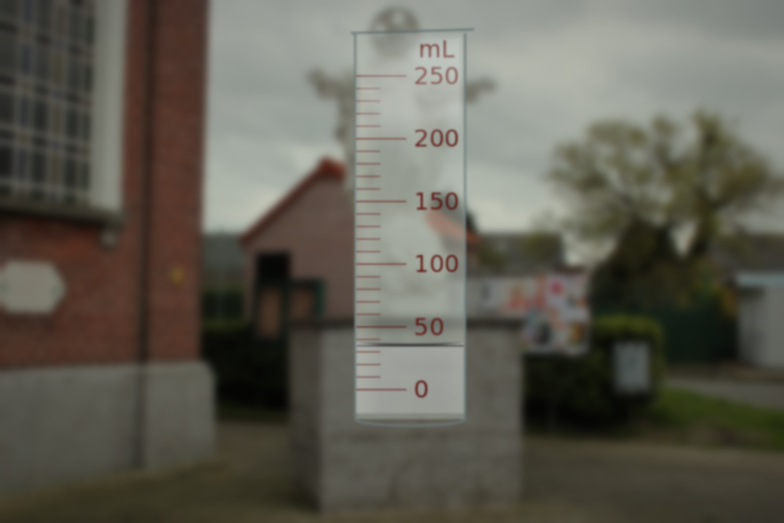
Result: 35 (mL)
